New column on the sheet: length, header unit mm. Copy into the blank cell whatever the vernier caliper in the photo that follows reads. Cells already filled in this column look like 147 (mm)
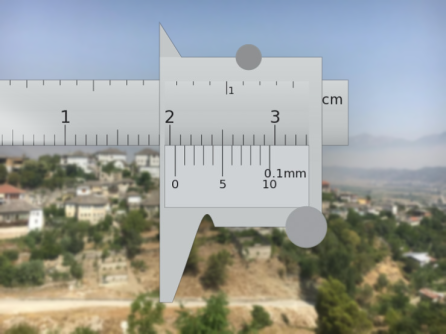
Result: 20.5 (mm)
